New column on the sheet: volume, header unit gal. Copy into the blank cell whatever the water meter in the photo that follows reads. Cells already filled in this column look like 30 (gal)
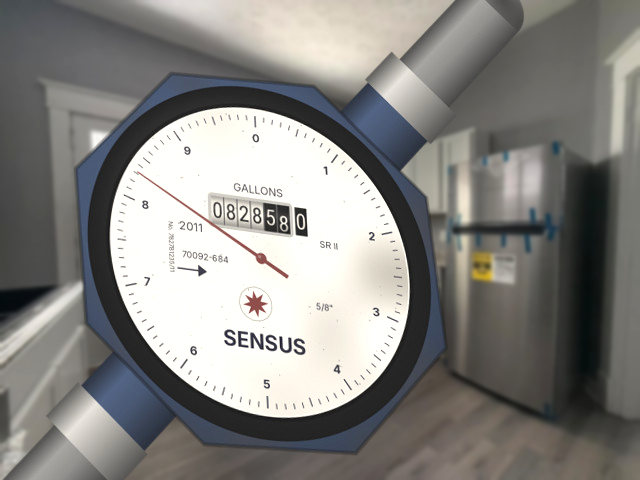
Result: 828578.3 (gal)
